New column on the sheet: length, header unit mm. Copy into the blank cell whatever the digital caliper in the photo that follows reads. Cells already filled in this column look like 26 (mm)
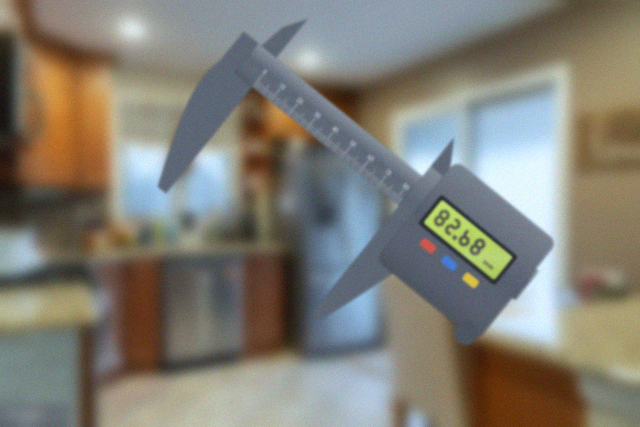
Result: 82.68 (mm)
